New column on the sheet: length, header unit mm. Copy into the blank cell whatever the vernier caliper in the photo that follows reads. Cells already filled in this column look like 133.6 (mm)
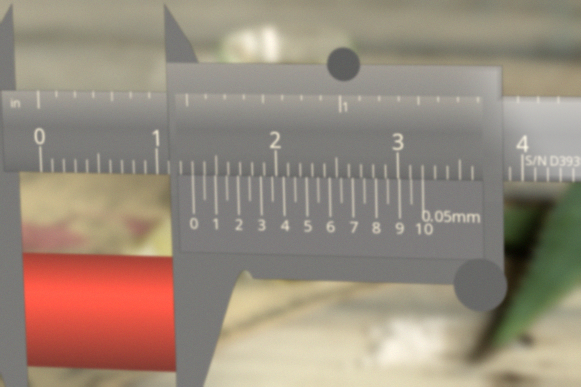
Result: 13.0 (mm)
